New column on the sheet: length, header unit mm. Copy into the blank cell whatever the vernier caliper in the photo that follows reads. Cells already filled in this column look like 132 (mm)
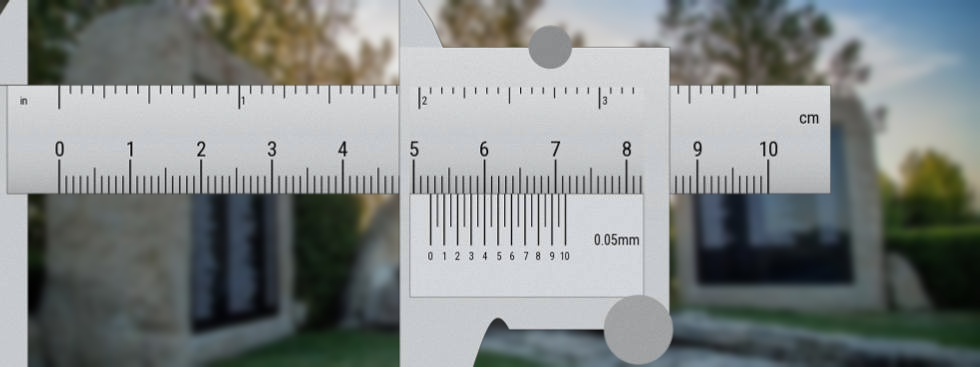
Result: 52.4 (mm)
